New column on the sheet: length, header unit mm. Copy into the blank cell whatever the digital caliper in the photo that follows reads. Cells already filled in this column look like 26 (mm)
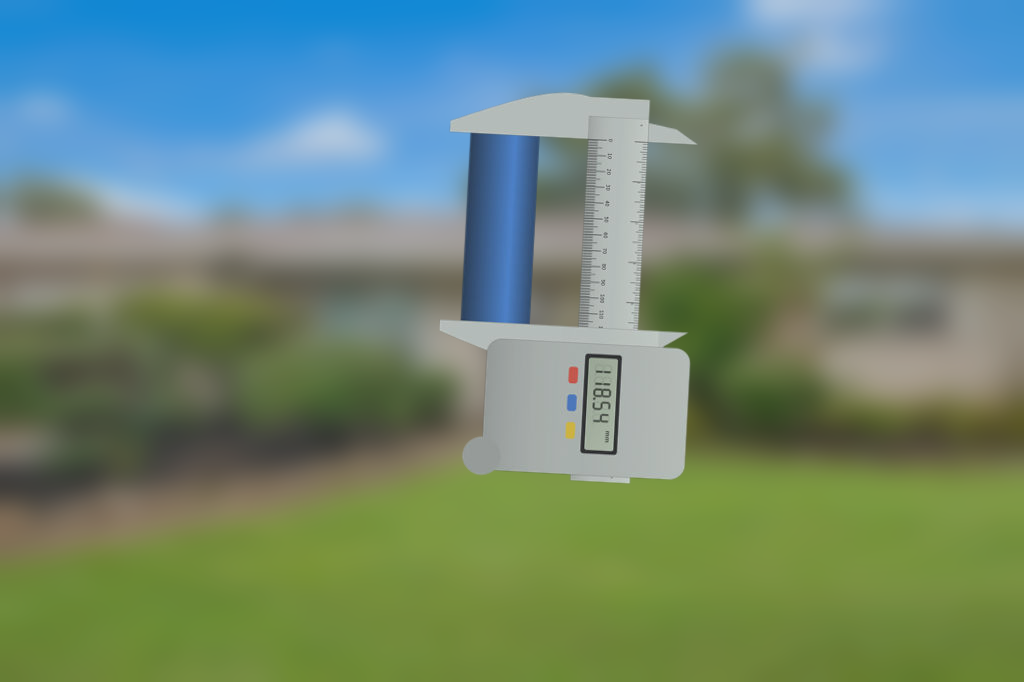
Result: 118.54 (mm)
